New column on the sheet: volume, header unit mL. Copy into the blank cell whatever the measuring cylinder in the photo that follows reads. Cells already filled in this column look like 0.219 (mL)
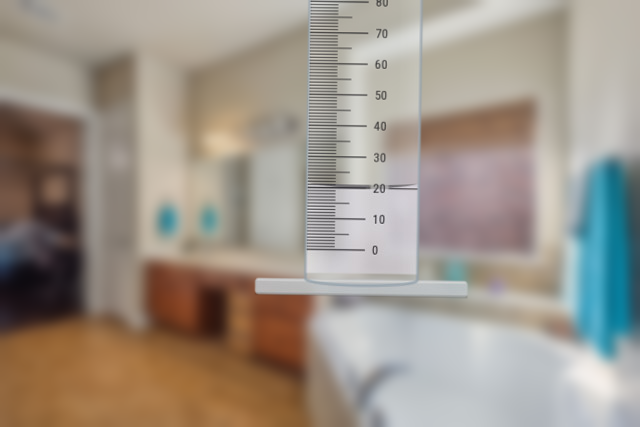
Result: 20 (mL)
